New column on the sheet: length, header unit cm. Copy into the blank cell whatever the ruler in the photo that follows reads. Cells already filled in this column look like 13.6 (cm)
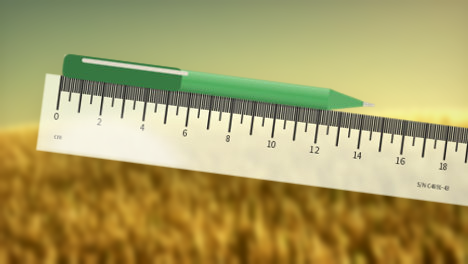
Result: 14.5 (cm)
